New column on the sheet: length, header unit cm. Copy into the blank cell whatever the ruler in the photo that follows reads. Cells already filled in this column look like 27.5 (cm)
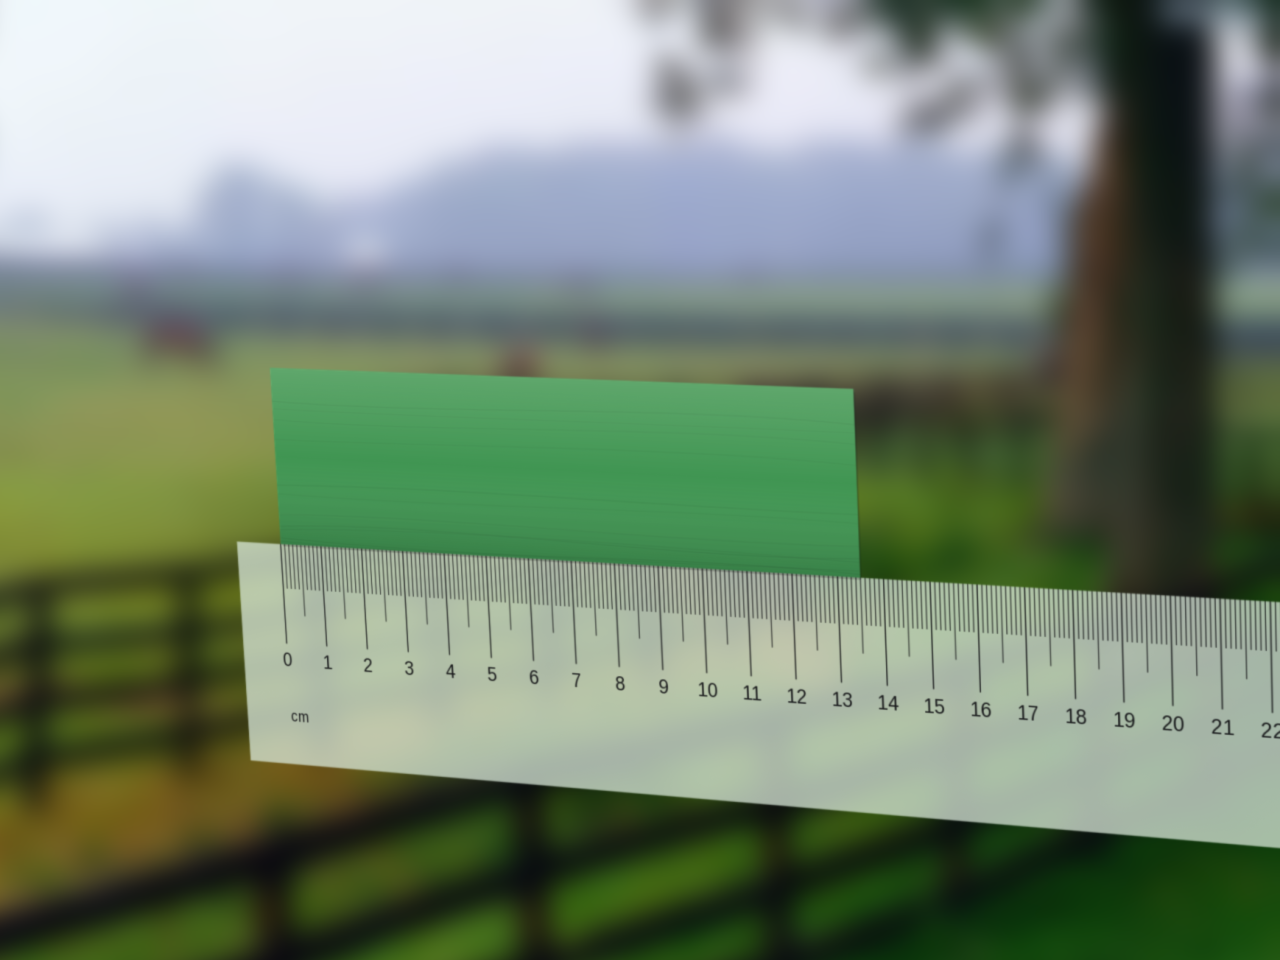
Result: 13.5 (cm)
